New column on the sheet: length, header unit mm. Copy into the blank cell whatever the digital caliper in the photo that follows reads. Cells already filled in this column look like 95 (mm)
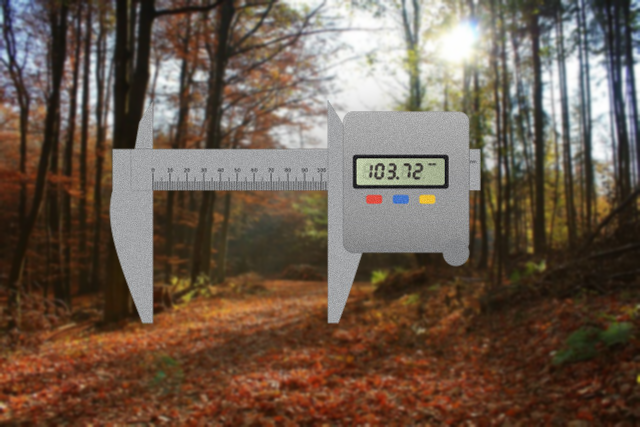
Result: 103.72 (mm)
